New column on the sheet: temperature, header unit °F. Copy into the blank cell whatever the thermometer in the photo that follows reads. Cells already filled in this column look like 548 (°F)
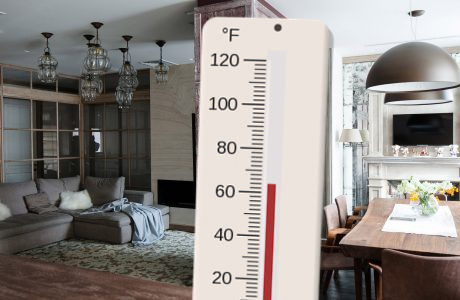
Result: 64 (°F)
